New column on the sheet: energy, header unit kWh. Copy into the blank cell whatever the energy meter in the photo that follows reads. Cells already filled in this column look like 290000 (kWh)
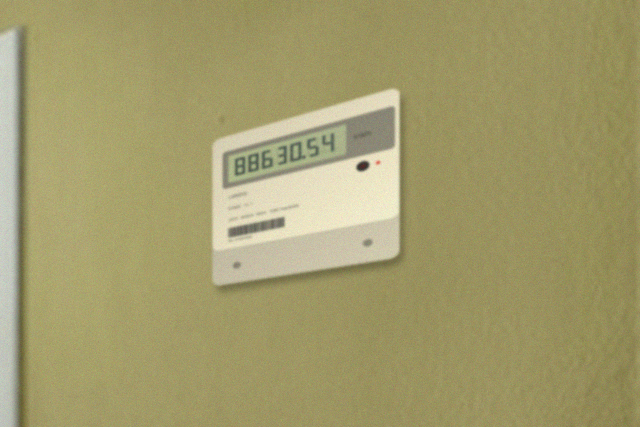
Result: 88630.54 (kWh)
